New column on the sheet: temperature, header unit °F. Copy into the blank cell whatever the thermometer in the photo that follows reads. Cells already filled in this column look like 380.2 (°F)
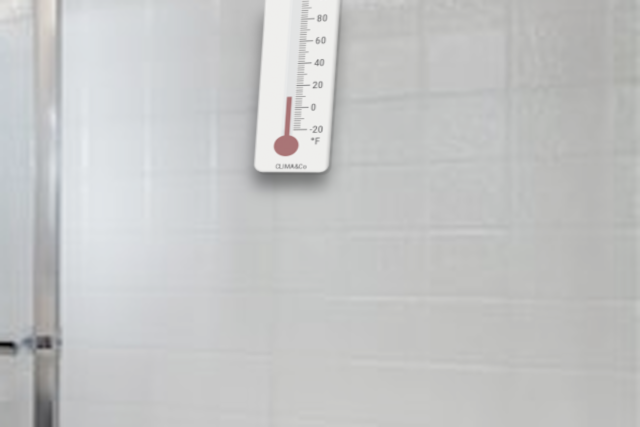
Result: 10 (°F)
